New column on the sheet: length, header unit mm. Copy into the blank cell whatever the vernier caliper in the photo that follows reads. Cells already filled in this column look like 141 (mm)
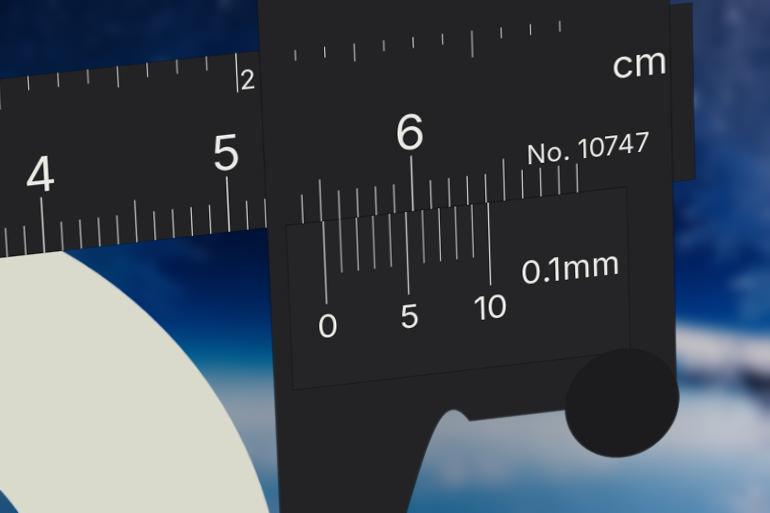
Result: 55.1 (mm)
